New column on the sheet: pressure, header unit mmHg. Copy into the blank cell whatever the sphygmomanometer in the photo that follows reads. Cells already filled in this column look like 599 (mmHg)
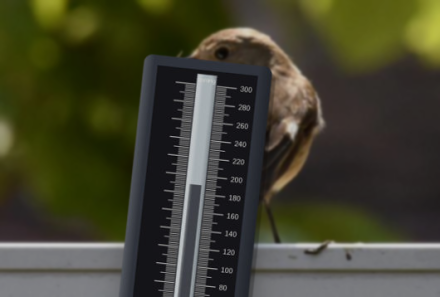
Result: 190 (mmHg)
